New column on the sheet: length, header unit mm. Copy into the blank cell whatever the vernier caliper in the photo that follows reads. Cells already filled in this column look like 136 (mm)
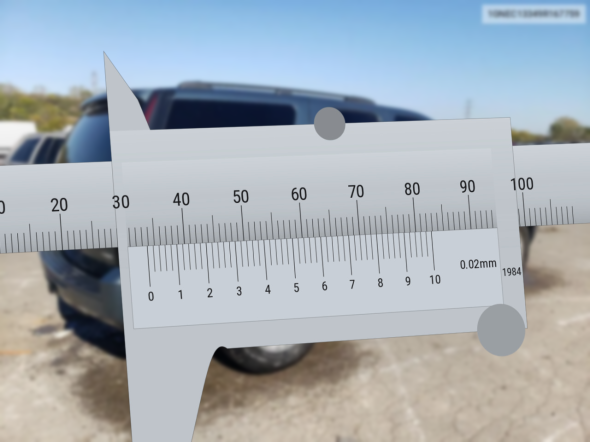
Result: 33.8 (mm)
